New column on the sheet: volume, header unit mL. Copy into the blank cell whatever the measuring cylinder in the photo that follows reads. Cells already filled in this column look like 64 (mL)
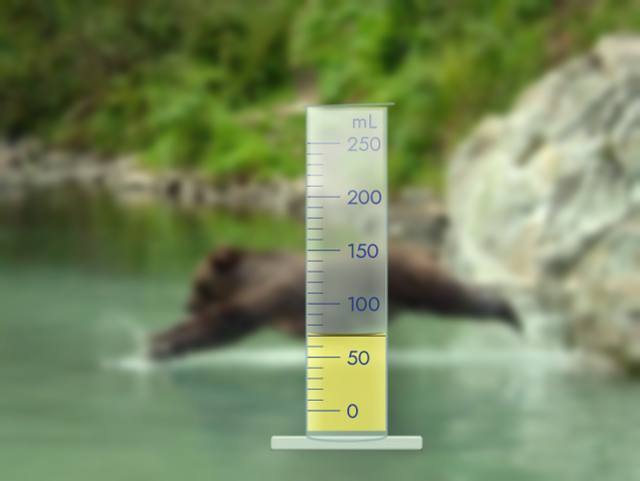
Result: 70 (mL)
